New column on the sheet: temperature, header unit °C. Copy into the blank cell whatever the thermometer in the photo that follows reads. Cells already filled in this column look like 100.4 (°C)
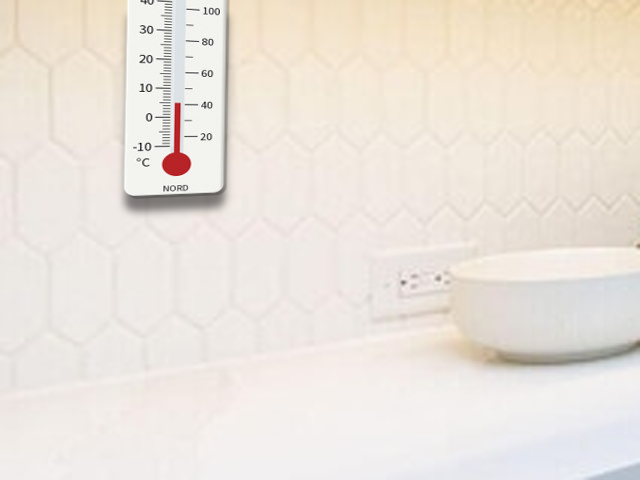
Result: 5 (°C)
